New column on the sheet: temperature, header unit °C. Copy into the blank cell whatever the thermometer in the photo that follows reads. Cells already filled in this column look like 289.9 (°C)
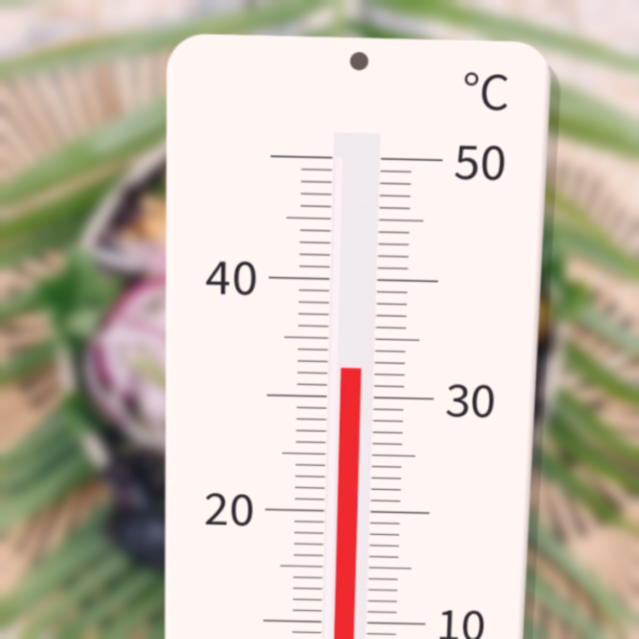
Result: 32.5 (°C)
